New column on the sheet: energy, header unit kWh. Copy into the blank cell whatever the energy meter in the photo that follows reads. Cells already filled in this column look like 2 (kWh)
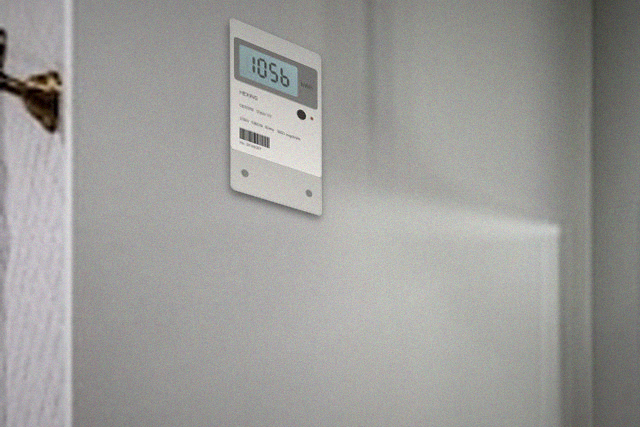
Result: 1056 (kWh)
